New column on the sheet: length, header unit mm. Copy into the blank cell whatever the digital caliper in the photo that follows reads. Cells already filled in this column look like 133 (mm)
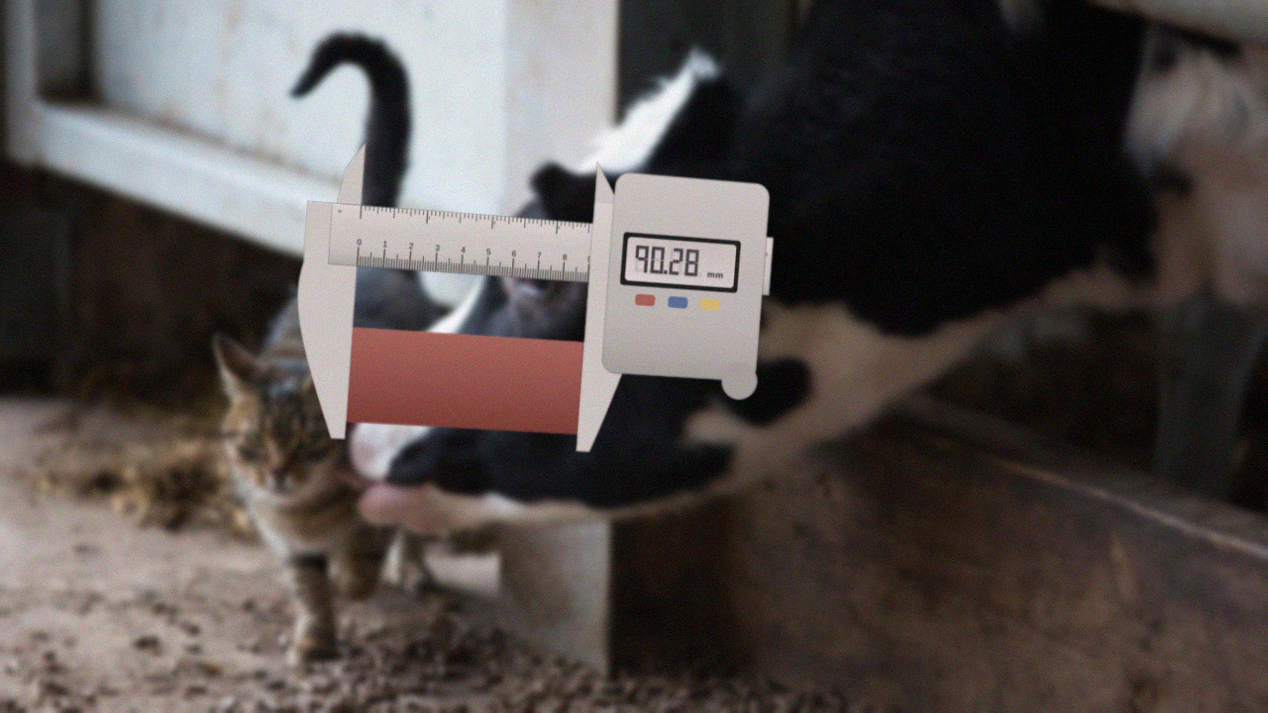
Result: 90.28 (mm)
